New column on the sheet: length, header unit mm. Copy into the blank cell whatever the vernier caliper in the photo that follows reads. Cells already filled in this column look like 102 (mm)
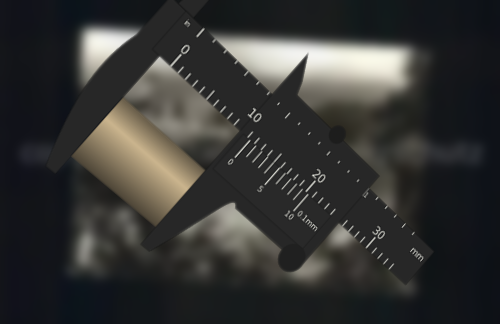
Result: 11.4 (mm)
